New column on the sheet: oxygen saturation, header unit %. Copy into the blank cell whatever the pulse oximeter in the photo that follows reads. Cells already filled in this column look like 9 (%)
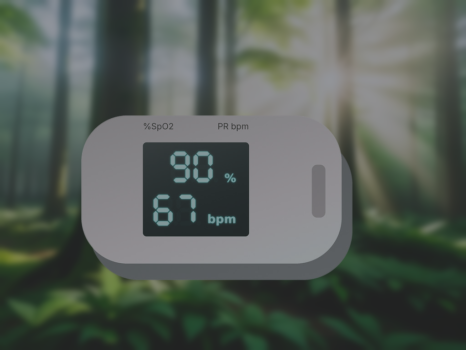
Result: 90 (%)
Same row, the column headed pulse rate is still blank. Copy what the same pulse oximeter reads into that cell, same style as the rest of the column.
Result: 67 (bpm)
